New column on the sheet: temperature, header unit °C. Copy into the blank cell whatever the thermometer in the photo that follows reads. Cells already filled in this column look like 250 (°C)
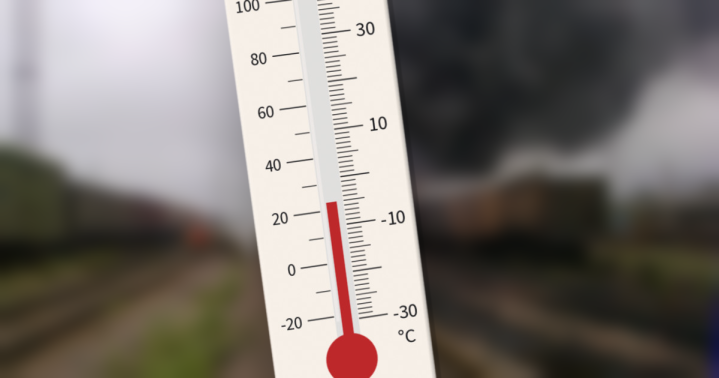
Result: -5 (°C)
